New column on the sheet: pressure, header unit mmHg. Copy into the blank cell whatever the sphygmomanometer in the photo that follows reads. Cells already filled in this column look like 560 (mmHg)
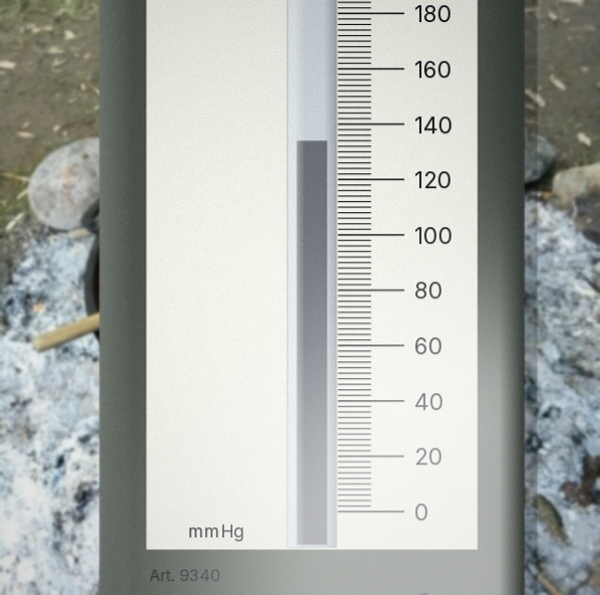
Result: 134 (mmHg)
